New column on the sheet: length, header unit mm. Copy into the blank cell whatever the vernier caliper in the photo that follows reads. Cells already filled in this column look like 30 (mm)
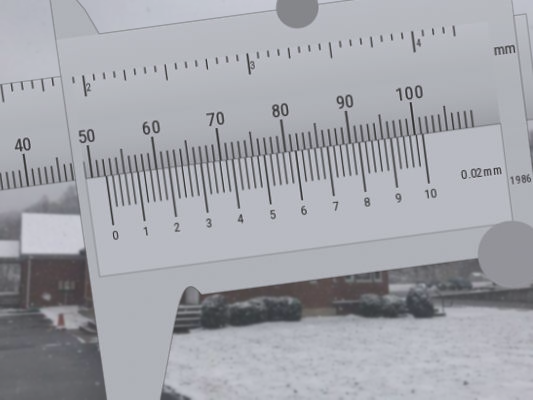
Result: 52.2 (mm)
